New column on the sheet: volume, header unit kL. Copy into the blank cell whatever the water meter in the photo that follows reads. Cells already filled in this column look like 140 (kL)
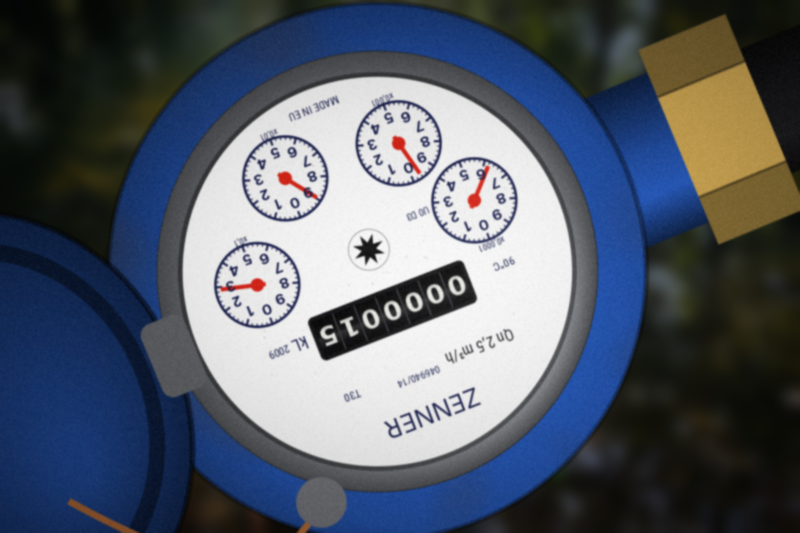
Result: 15.2896 (kL)
